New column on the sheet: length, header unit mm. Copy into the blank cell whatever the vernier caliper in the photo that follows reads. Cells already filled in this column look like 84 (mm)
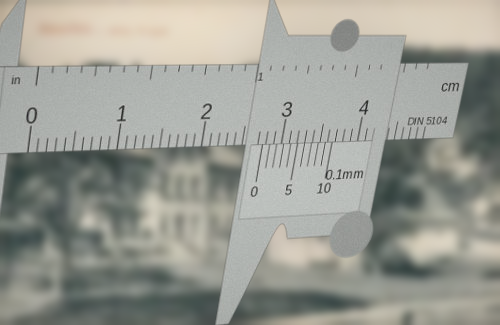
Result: 27.6 (mm)
